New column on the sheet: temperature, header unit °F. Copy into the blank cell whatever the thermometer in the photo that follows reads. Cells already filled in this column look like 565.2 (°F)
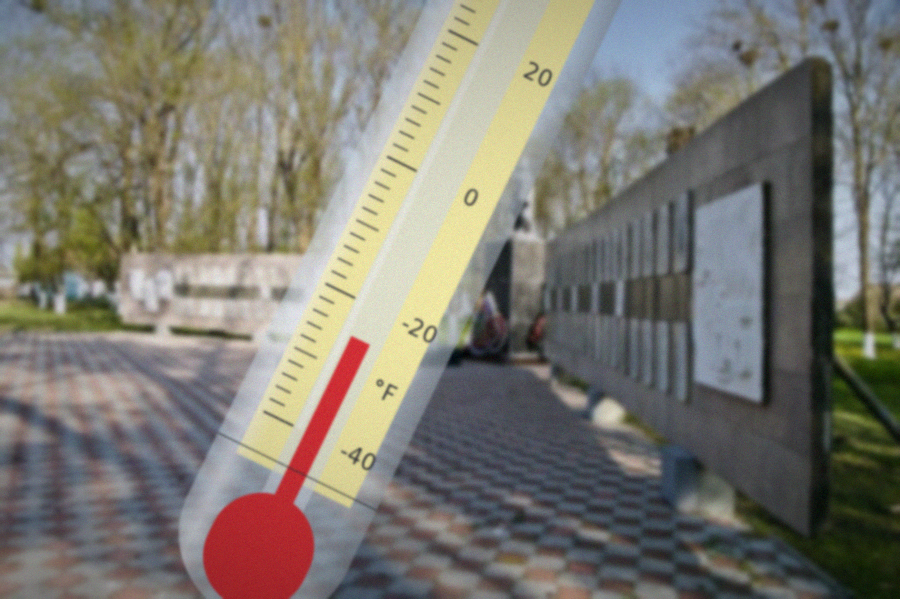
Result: -25 (°F)
